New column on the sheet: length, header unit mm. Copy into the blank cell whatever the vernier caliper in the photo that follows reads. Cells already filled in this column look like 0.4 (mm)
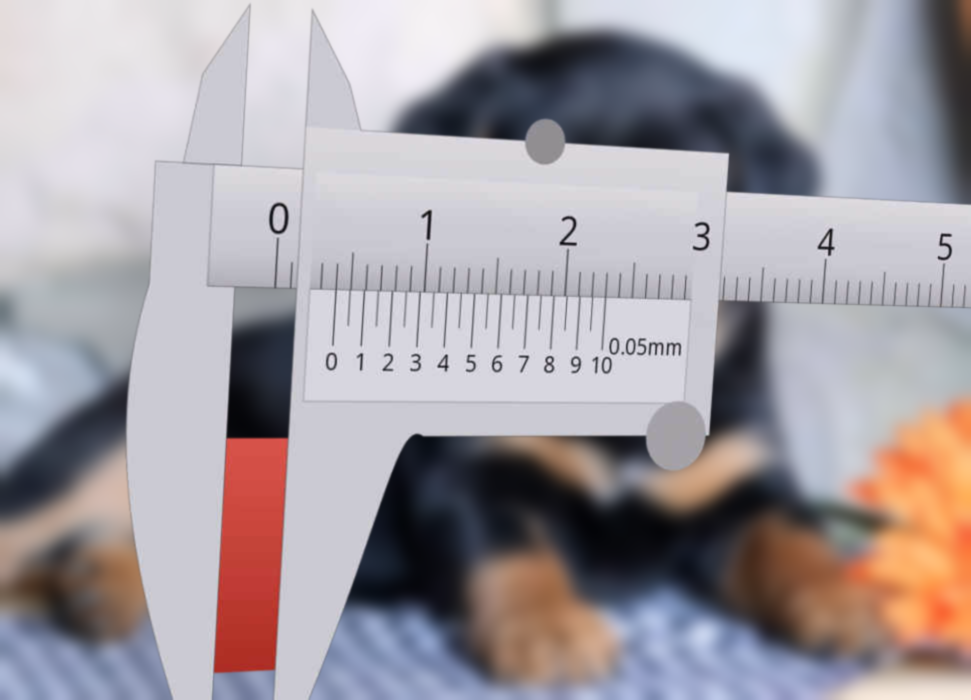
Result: 4.0 (mm)
